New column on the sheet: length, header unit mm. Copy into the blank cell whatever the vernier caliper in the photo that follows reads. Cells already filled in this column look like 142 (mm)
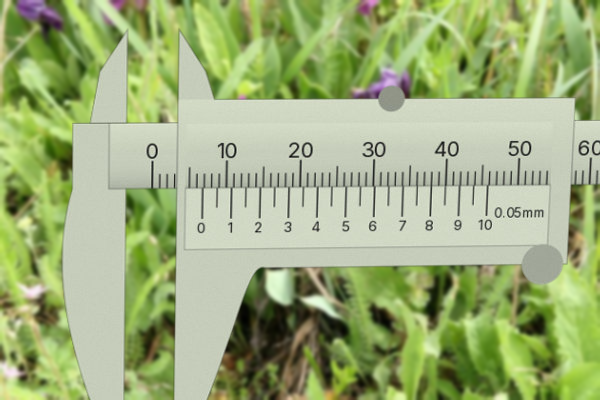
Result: 6.8 (mm)
